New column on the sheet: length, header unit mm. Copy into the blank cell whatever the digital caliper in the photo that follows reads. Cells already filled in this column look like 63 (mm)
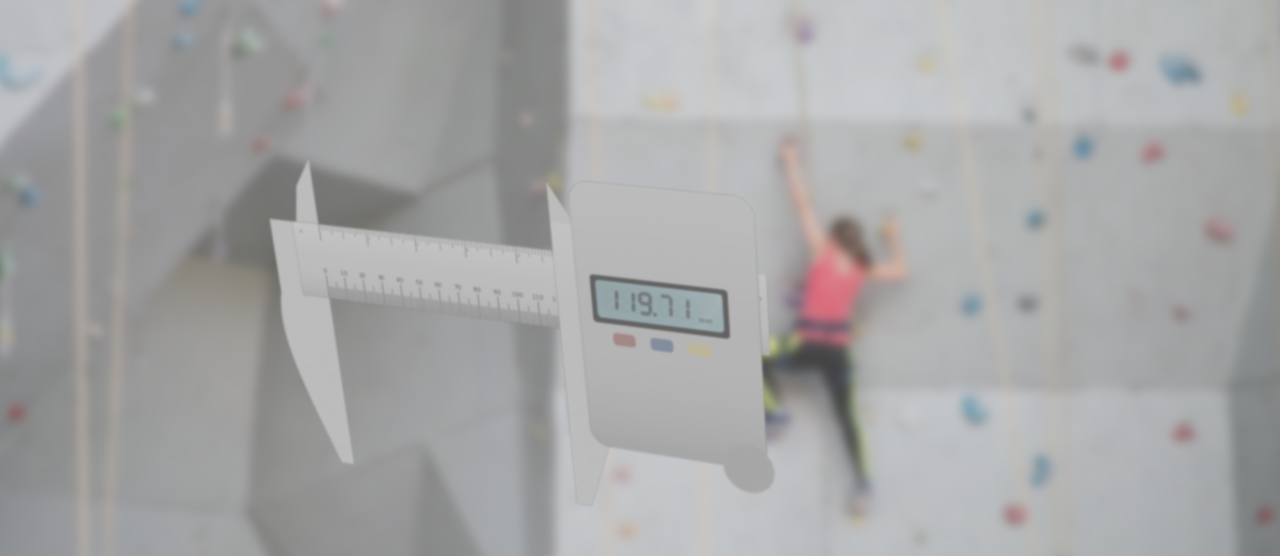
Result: 119.71 (mm)
